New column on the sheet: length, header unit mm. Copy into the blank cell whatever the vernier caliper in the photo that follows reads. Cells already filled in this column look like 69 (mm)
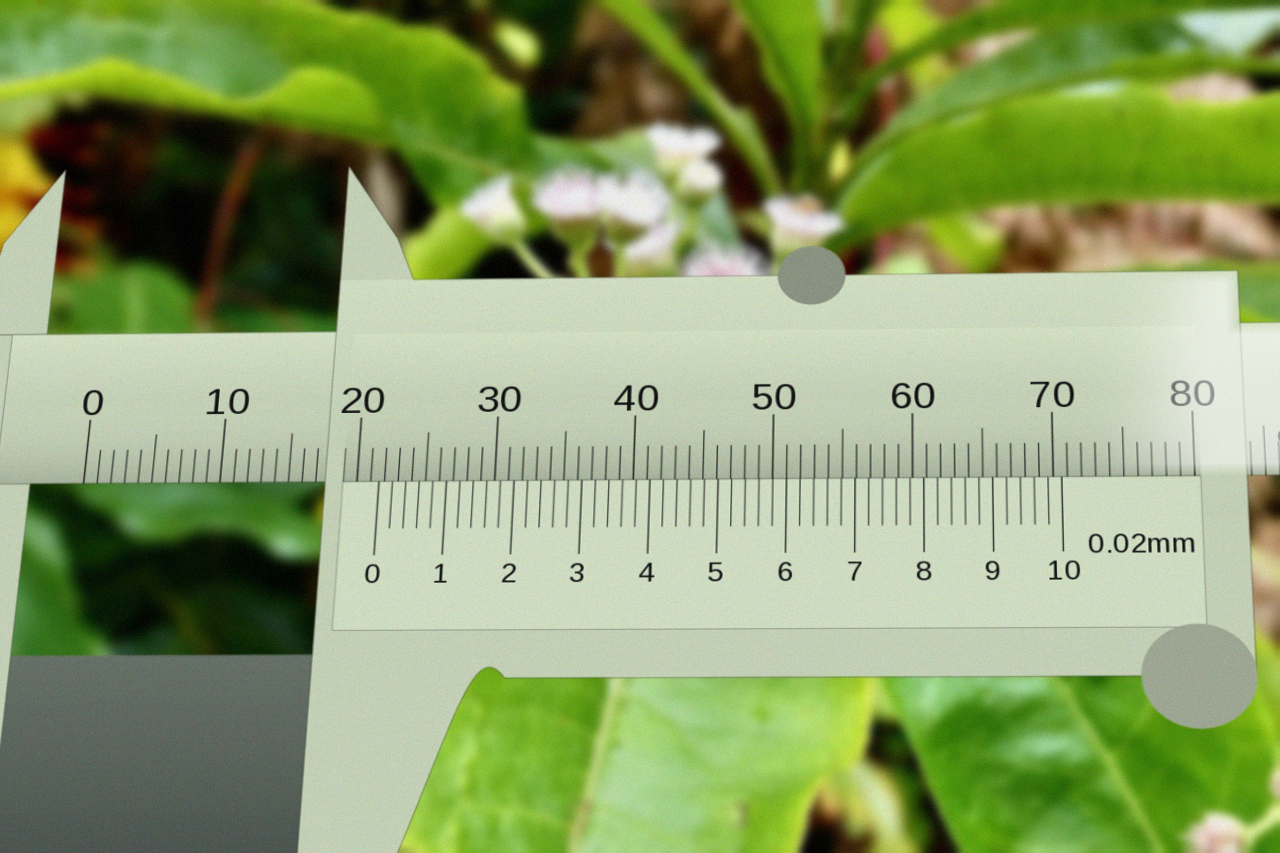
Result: 21.6 (mm)
